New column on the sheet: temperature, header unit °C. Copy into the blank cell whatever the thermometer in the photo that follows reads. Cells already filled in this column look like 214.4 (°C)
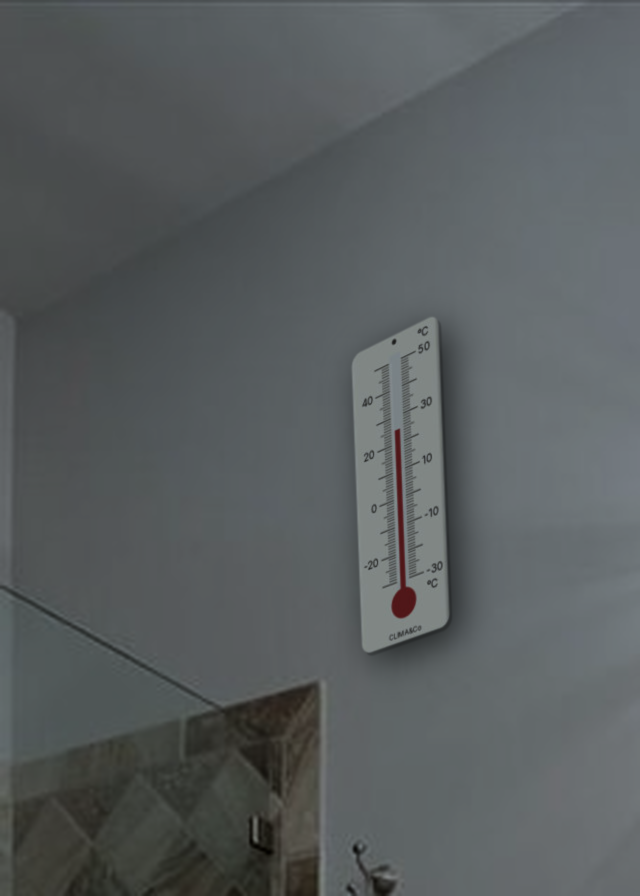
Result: 25 (°C)
